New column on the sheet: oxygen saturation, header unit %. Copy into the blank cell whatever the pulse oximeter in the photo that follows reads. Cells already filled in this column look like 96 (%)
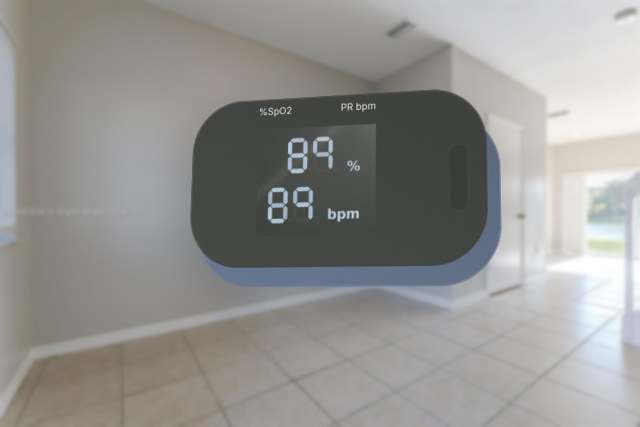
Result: 89 (%)
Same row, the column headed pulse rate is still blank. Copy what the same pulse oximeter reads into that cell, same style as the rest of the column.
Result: 89 (bpm)
